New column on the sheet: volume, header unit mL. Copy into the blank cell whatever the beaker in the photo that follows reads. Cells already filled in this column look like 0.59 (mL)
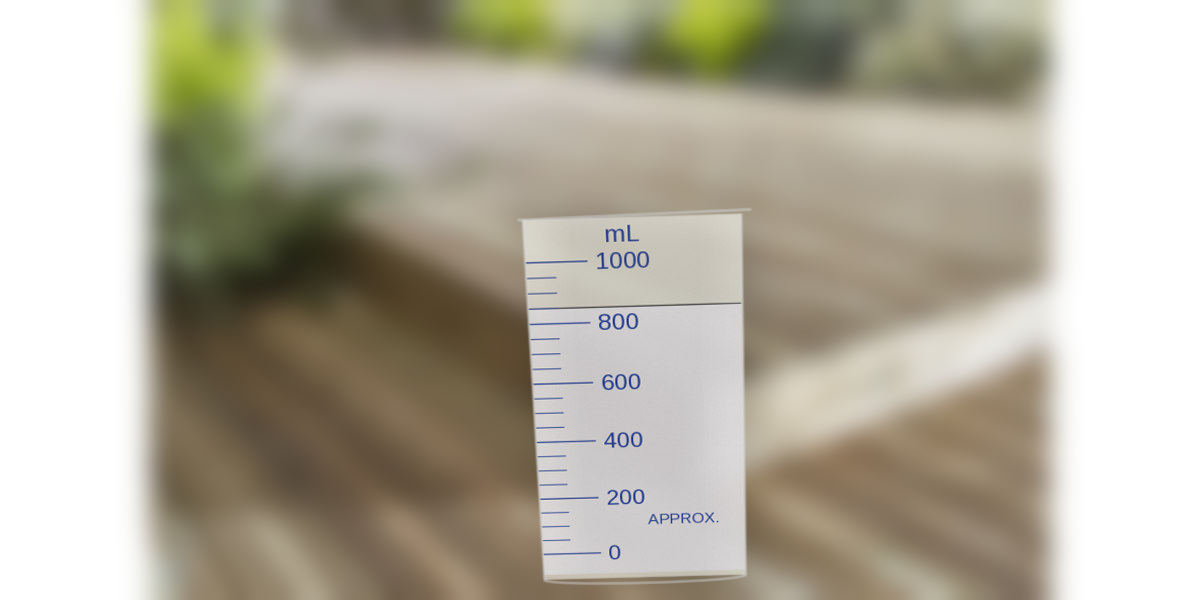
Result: 850 (mL)
